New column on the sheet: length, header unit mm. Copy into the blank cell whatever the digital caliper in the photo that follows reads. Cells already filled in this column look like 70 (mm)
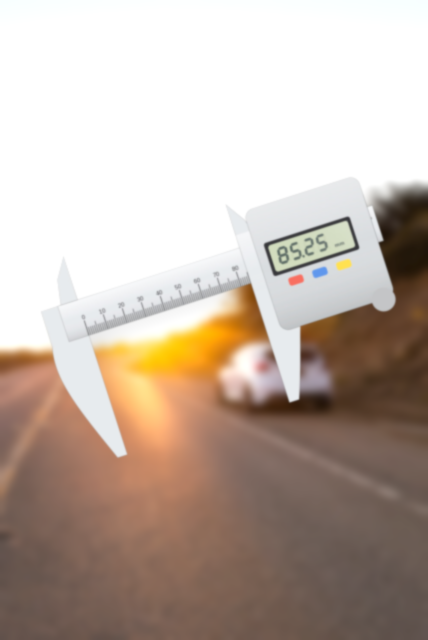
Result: 85.25 (mm)
